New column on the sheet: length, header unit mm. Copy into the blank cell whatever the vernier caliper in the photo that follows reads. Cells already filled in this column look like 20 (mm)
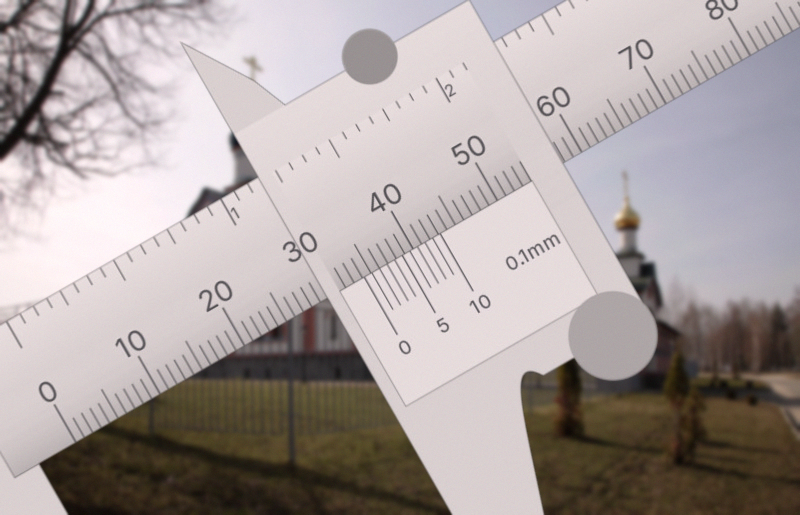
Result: 34.2 (mm)
